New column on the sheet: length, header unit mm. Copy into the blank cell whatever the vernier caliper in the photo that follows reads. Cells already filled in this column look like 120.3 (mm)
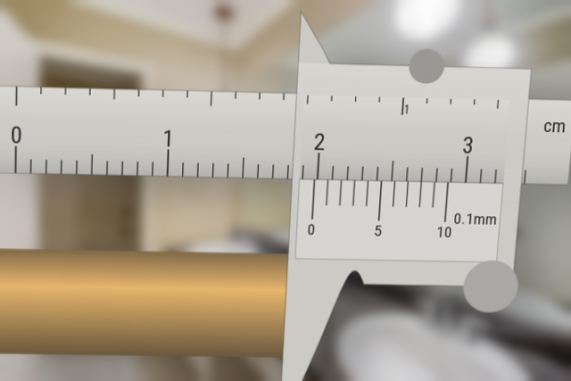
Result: 19.8 (mm)
